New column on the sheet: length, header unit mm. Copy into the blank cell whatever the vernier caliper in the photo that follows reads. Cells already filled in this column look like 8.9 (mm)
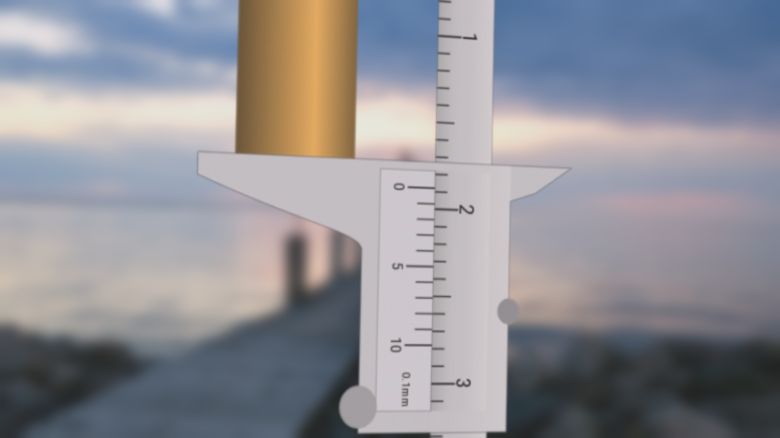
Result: 18.8 (mm)
